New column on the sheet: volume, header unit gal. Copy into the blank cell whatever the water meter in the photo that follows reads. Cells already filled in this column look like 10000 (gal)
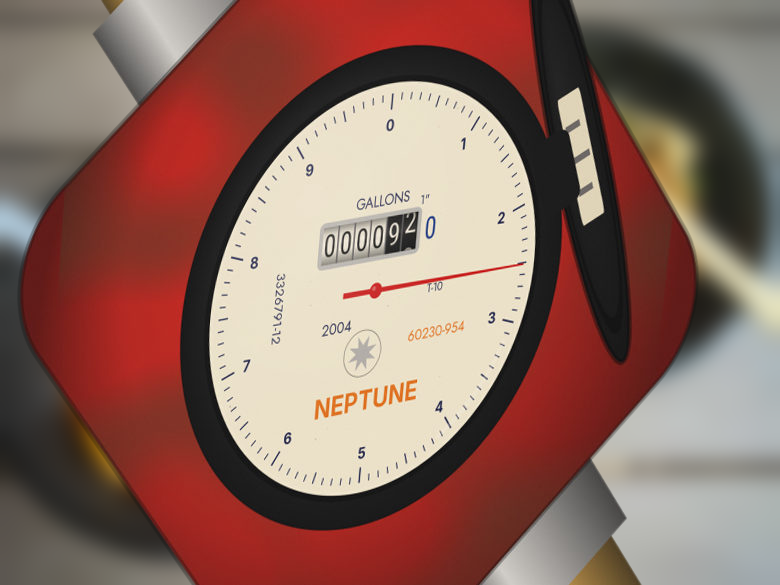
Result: 922.5 (gal)
